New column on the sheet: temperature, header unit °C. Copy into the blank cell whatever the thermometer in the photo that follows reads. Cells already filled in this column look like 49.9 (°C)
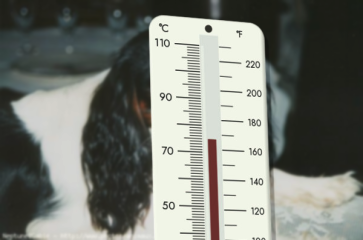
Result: 75 (°C)
